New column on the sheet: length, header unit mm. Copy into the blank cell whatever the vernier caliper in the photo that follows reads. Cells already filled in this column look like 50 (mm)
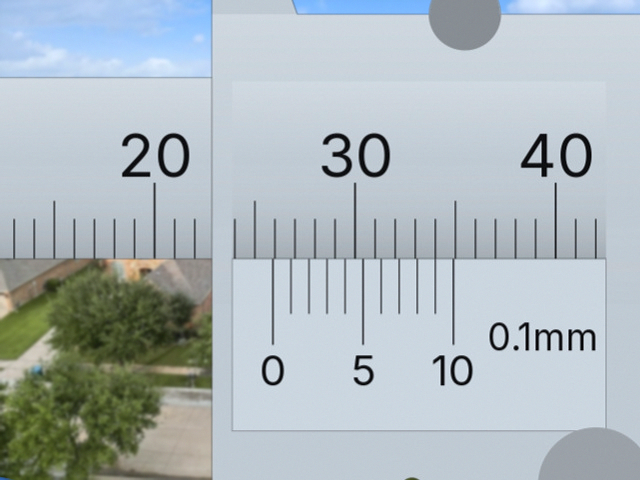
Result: 25.9 (mm)
